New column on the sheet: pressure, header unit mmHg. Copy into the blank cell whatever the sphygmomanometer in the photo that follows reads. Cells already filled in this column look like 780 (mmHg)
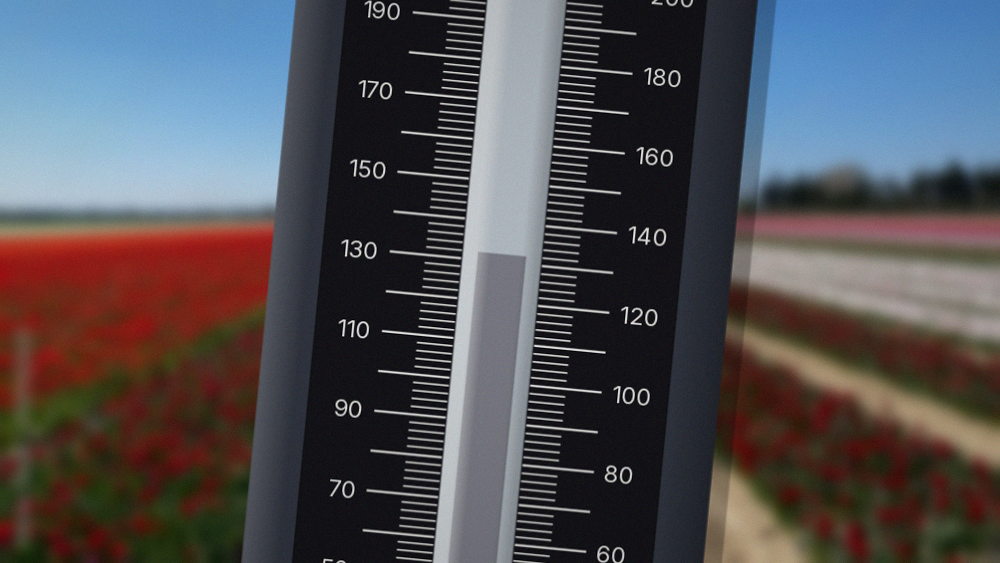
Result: 132 (mmHg)
